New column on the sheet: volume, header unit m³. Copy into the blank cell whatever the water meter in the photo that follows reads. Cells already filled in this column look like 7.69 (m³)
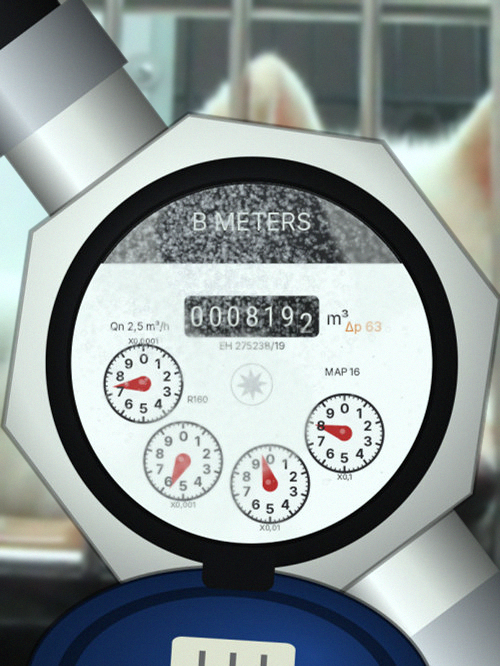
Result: 8191.7957 (m³)
